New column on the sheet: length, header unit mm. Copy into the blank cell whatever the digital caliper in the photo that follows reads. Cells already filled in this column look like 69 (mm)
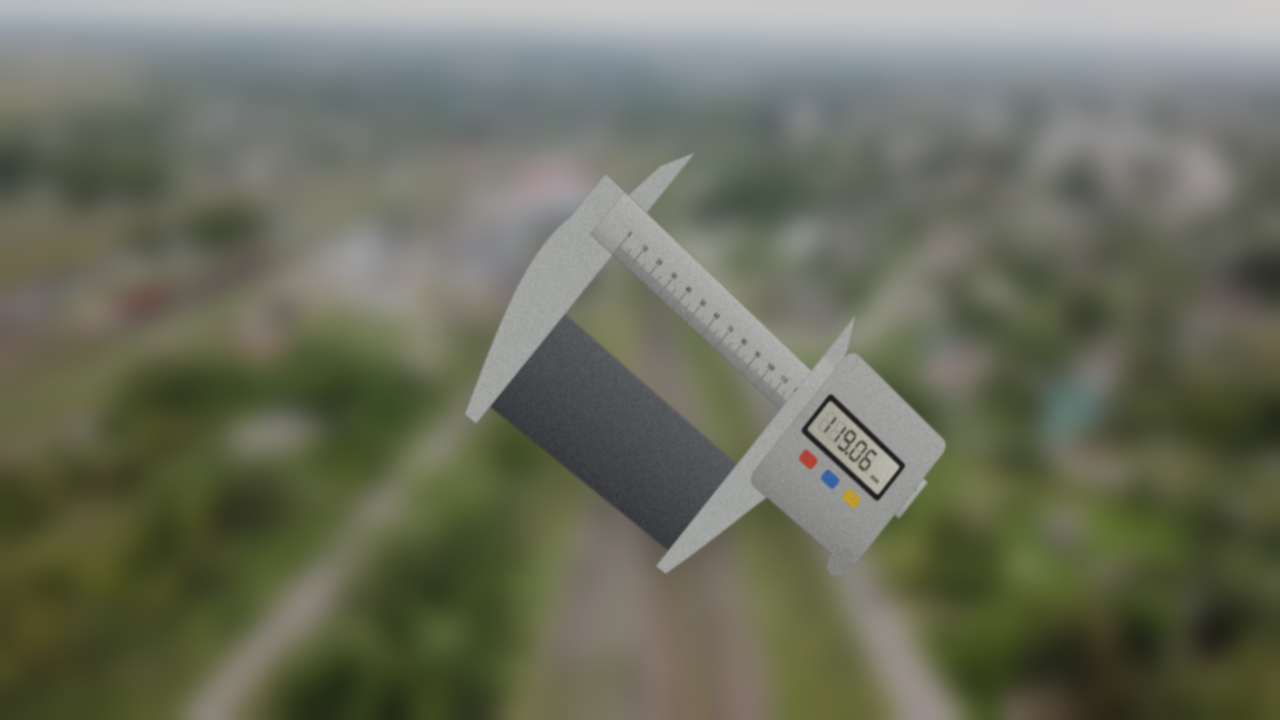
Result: 119.06 (mm)
